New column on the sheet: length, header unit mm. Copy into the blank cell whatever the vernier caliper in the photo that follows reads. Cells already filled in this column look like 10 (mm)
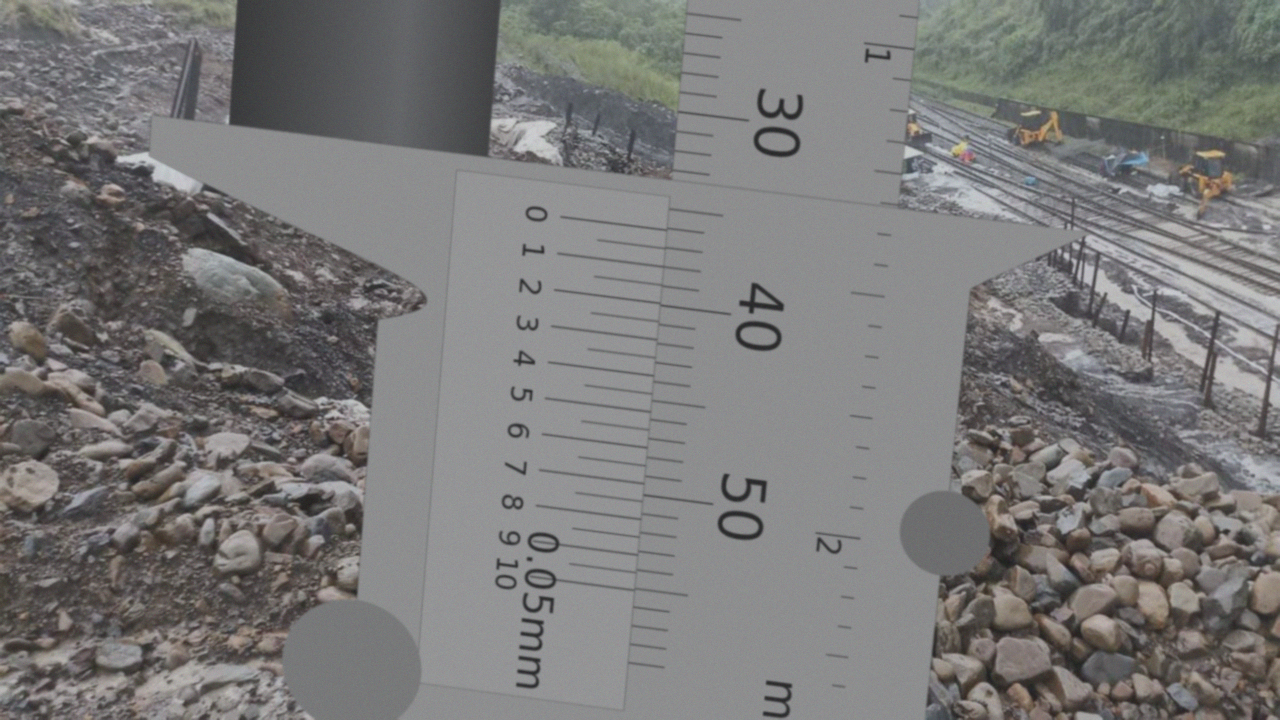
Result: 36.1 (mm)
